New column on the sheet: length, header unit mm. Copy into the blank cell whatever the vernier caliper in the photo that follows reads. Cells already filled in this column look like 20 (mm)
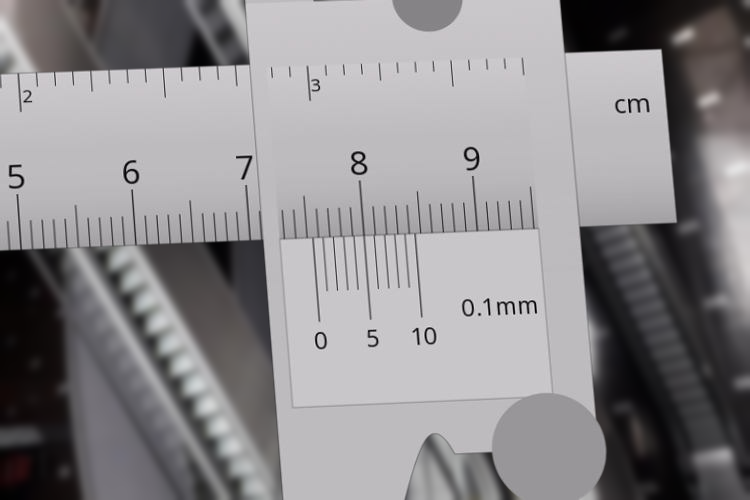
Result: 75.5 (mm)
